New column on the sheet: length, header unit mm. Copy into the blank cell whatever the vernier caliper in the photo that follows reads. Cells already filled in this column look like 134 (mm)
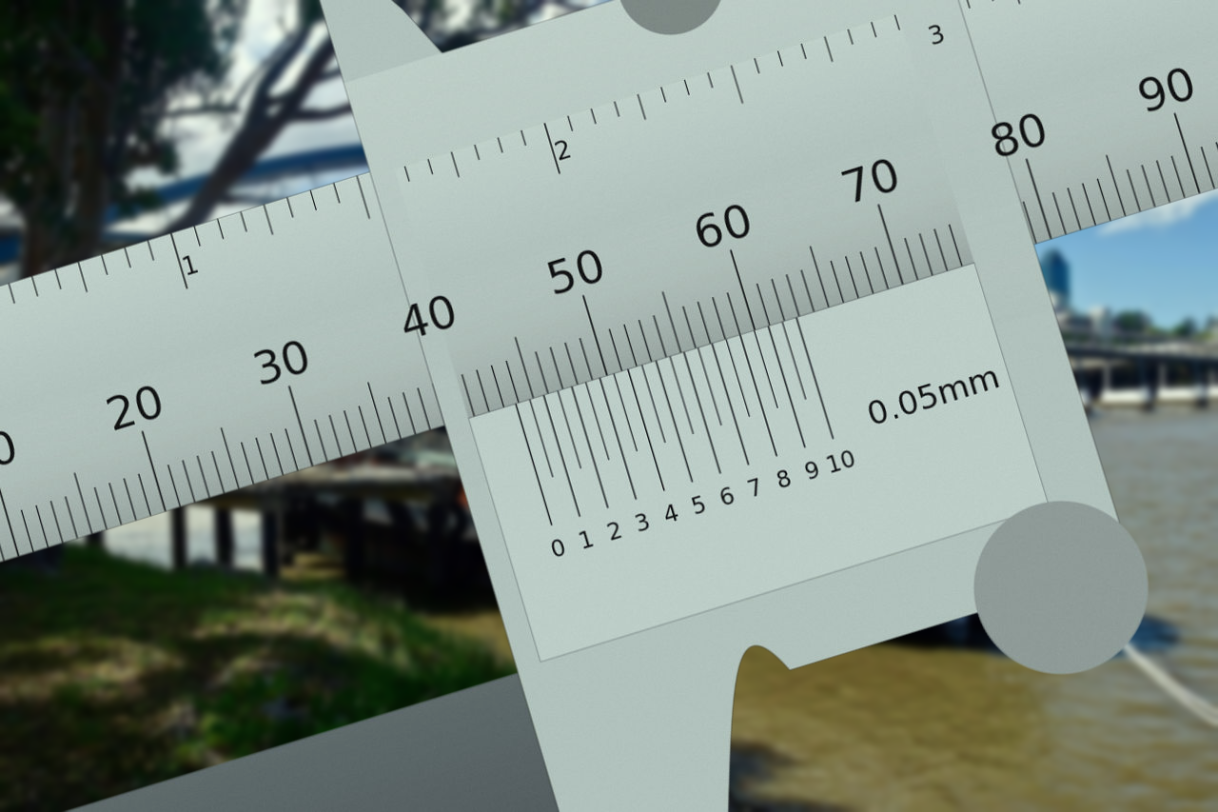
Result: 43.8 (mm)
